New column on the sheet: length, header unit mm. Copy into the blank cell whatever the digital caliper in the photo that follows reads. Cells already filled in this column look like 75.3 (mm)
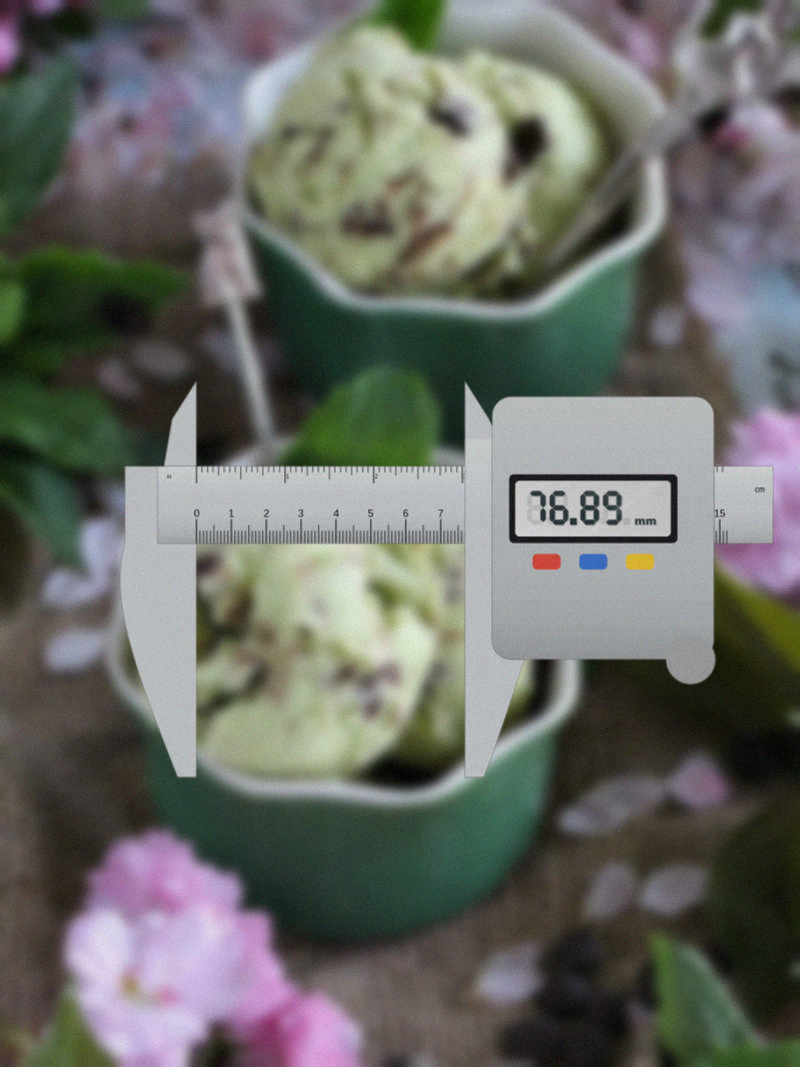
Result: 76.89 (mm)
